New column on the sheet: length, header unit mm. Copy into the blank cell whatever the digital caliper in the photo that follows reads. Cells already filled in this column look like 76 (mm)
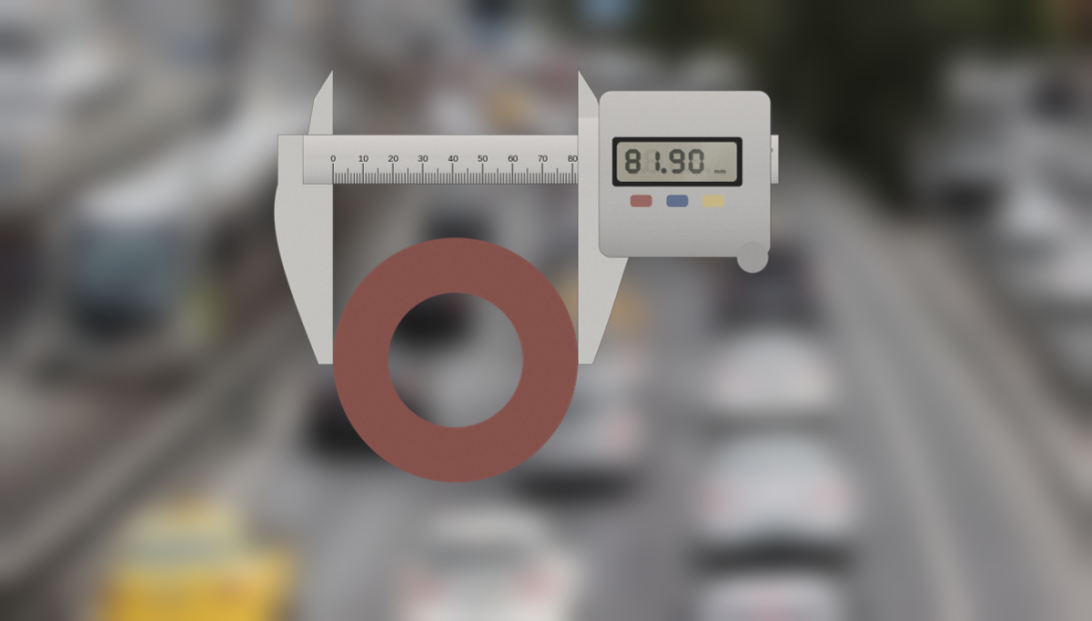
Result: 81.90 (mm)
